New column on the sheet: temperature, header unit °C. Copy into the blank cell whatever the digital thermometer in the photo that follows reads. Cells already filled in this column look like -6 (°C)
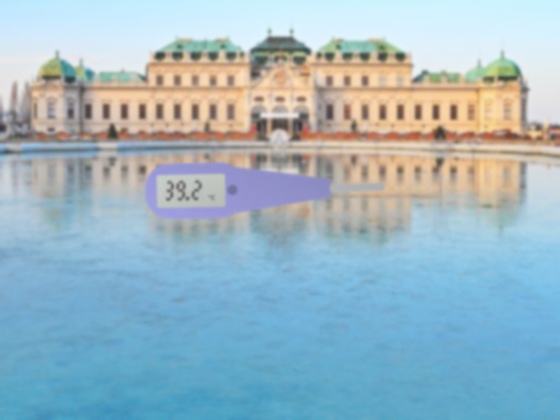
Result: 39.2 (°C)
